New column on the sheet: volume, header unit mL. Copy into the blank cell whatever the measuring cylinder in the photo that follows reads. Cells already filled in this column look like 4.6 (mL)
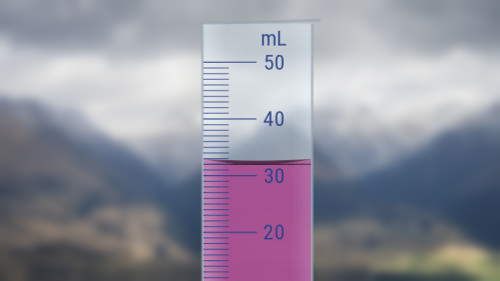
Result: 32 (mL)
